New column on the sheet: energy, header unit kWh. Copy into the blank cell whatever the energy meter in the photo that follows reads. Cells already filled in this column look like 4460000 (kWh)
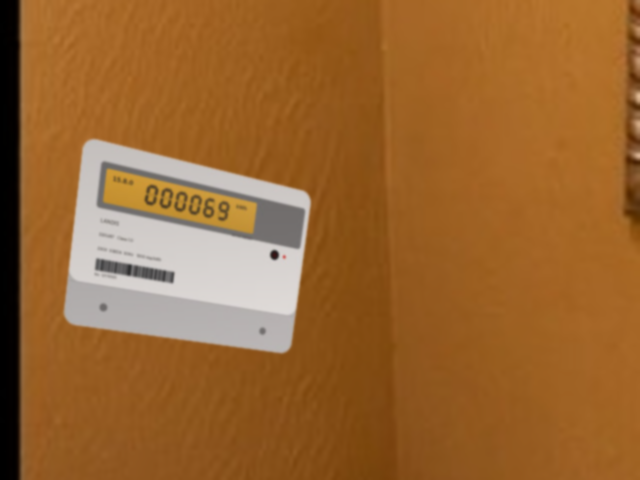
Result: 69 (kWh)
